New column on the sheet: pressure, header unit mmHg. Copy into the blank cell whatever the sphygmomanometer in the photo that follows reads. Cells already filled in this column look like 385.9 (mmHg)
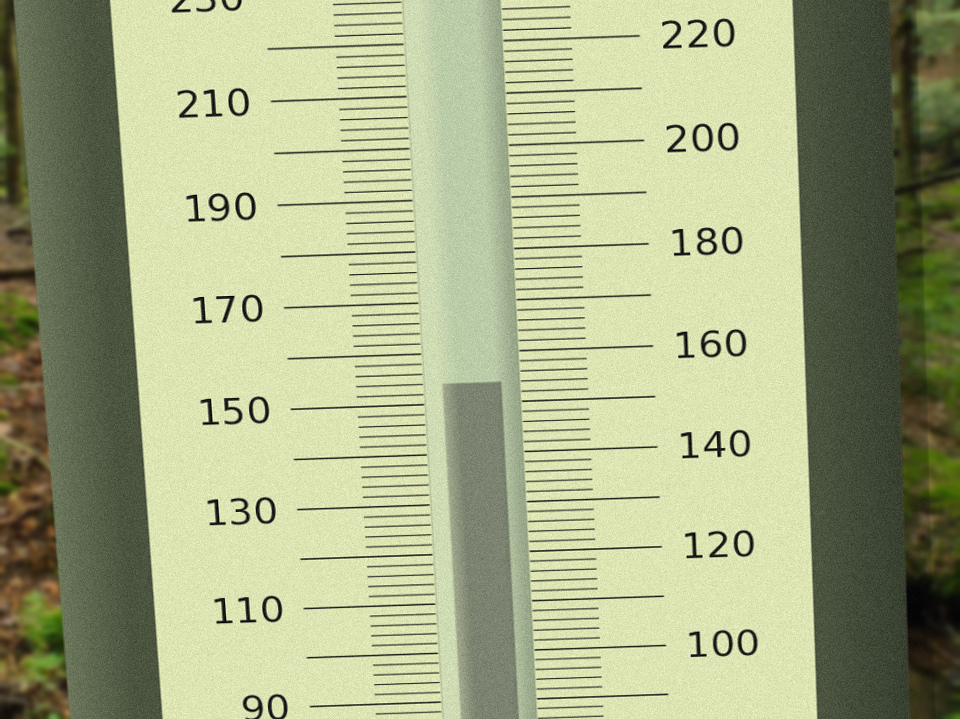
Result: 154 (mmHg)
